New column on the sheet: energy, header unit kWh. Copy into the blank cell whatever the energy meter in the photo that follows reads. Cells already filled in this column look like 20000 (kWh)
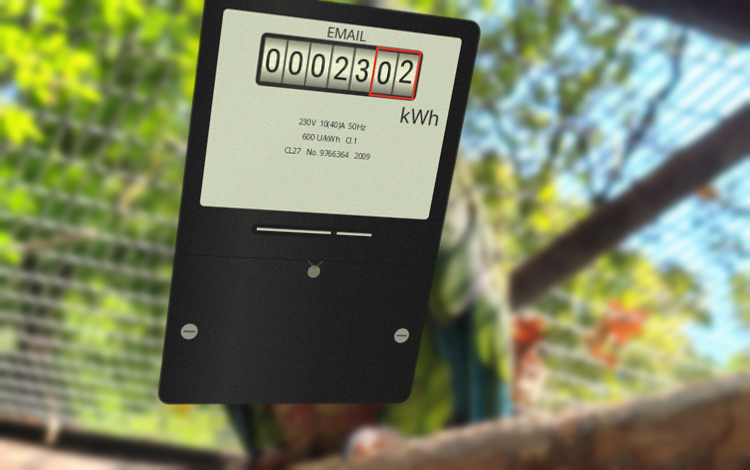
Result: 23.02 (kWh)
